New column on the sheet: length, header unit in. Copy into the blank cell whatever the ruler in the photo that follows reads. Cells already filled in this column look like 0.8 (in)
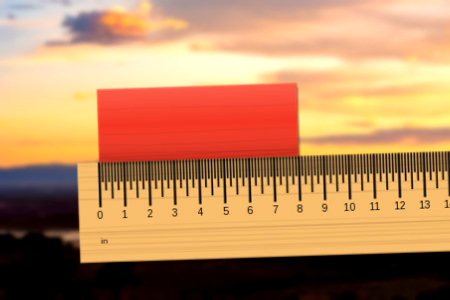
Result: 8 (in)
